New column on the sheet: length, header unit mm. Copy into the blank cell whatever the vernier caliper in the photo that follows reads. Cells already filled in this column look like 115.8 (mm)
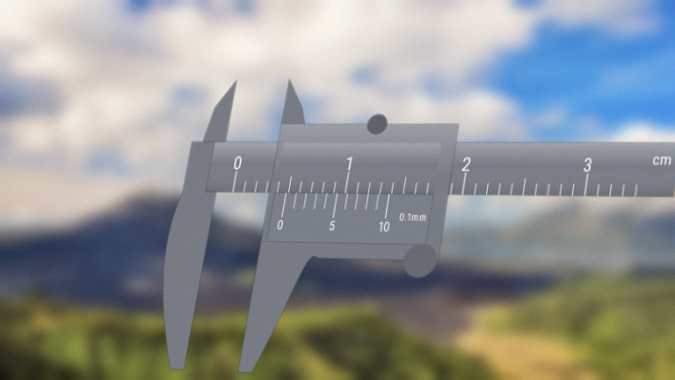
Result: 4.8 (mm)
